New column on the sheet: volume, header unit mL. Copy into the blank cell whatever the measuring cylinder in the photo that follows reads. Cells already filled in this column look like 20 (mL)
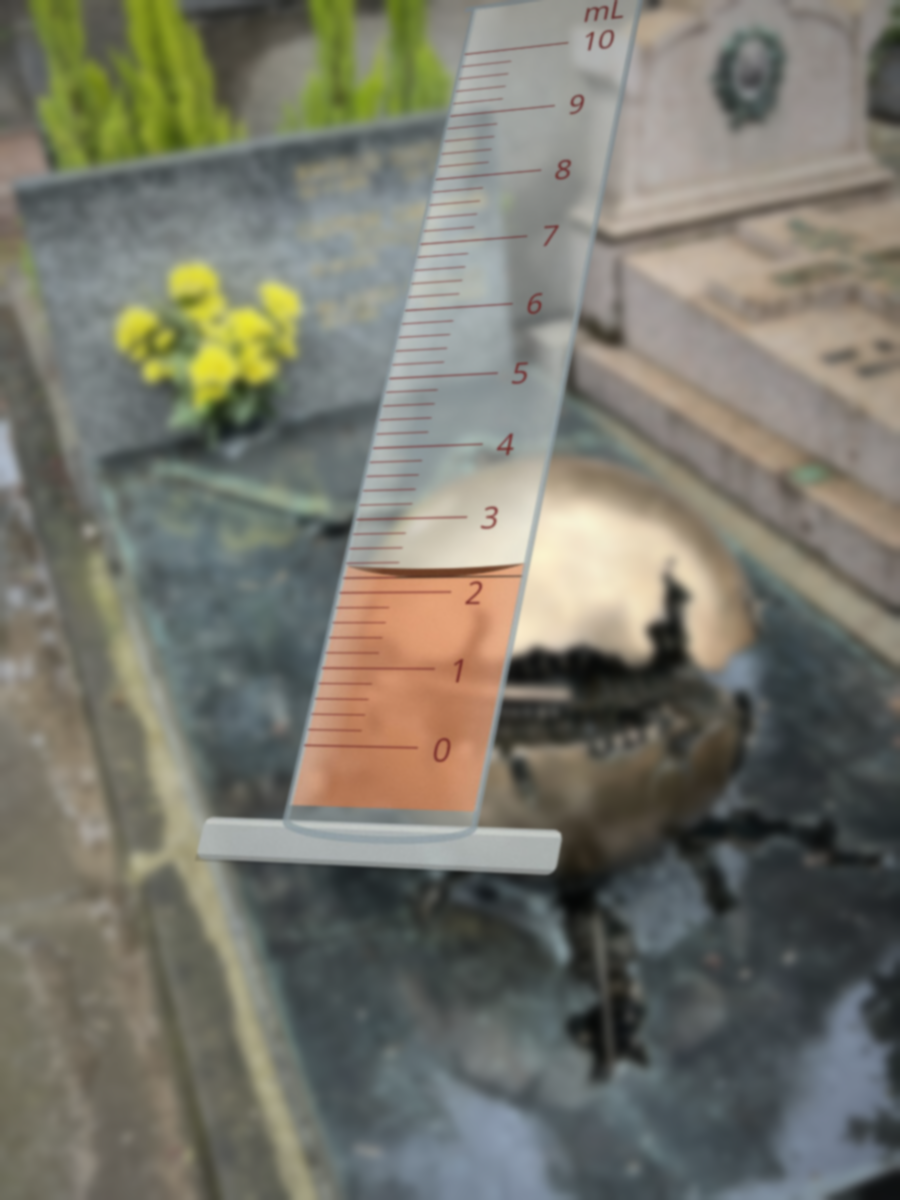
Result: 2.2 (mL)
